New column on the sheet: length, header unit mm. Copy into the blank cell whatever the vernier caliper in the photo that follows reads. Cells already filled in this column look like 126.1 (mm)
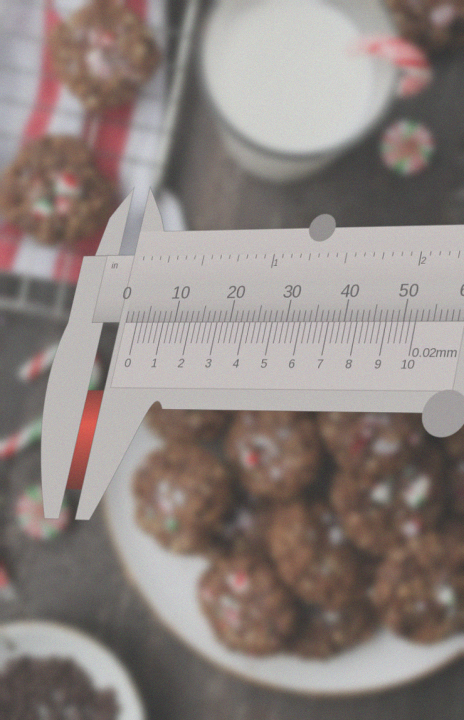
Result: 3.0 (mm)
